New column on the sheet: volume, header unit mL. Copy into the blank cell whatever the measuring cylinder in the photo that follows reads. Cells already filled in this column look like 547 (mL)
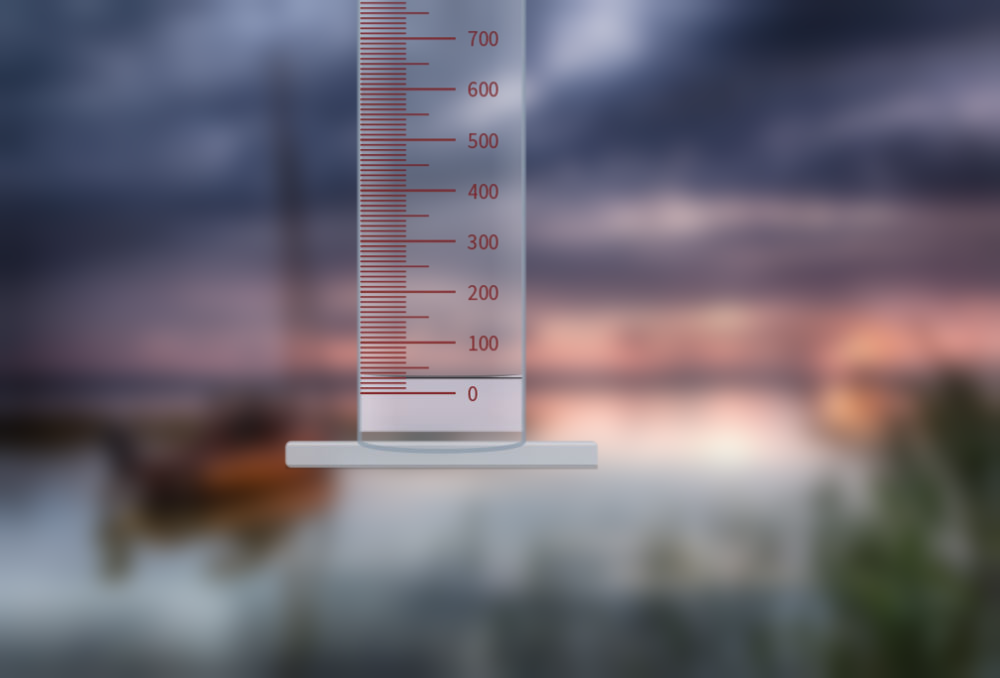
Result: 30 (mL)
